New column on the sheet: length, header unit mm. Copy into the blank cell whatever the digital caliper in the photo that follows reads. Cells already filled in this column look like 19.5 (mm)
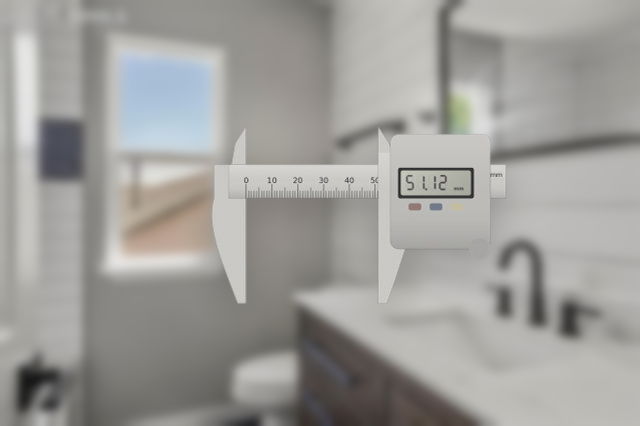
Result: 51.12 (mm)
